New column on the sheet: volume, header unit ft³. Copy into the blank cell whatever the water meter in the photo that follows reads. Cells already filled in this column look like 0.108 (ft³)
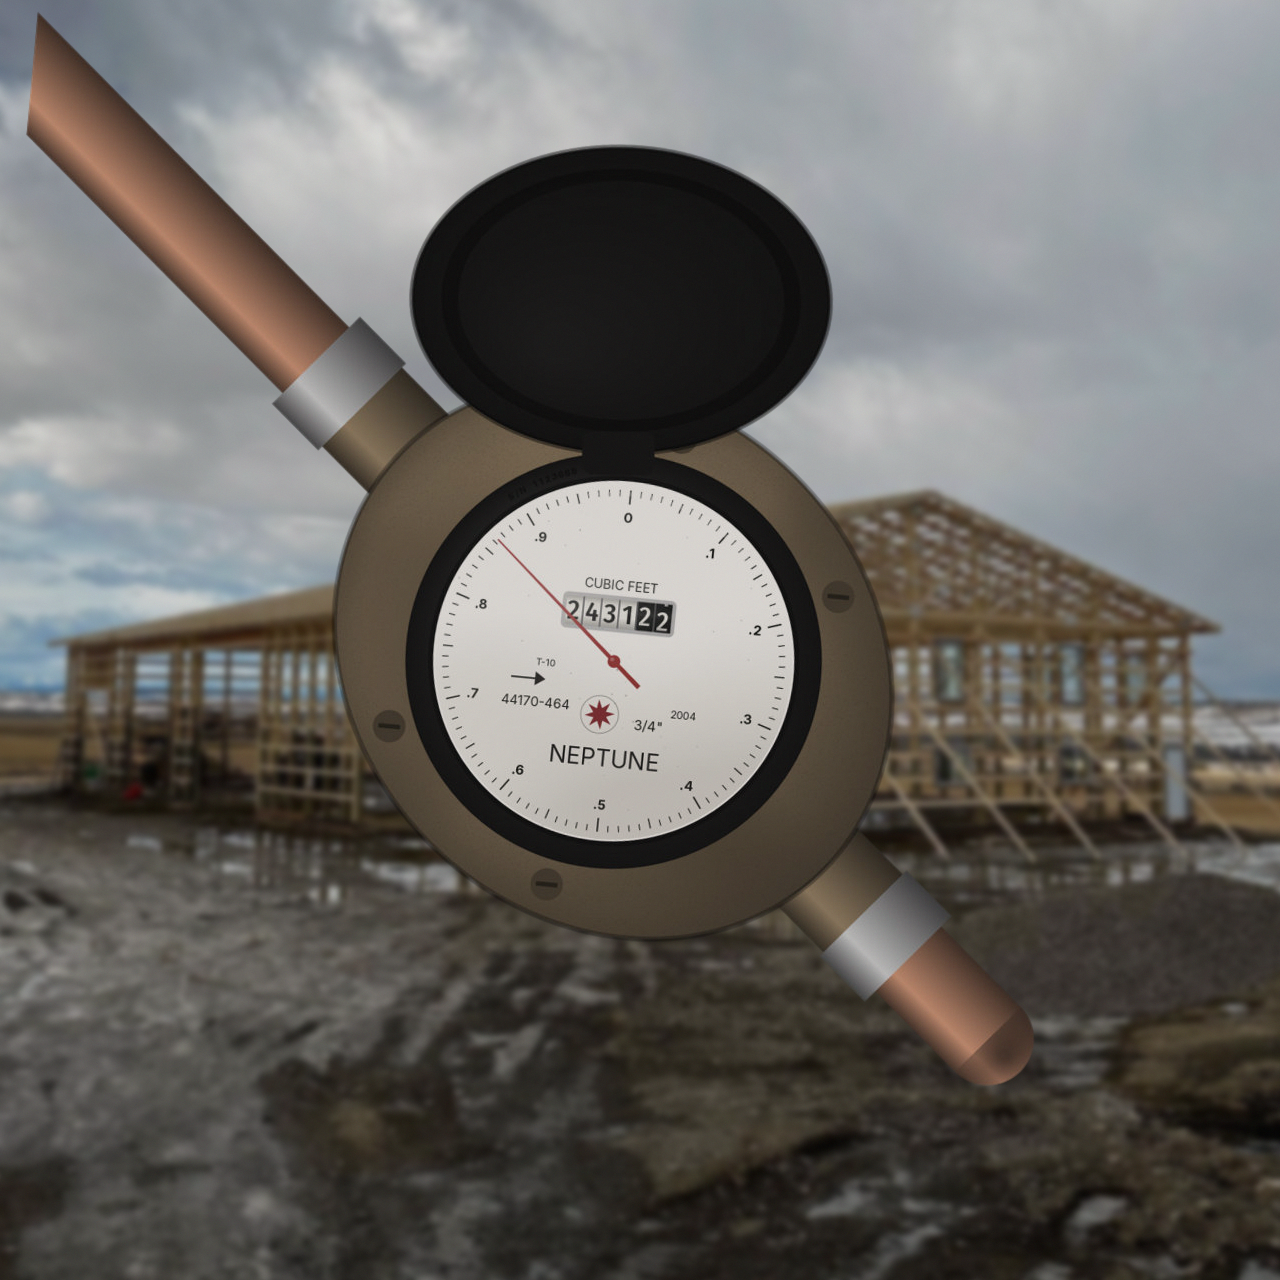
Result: 243121.86 (ft³)
